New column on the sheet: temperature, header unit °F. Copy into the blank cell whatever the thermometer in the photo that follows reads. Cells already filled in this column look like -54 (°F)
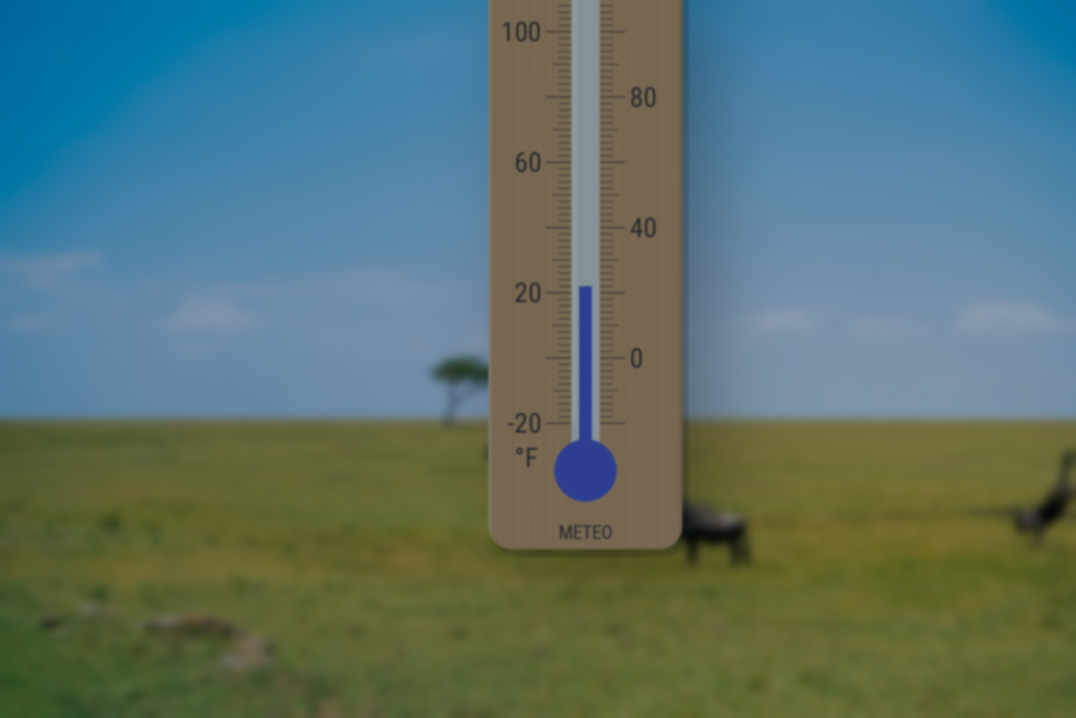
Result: 22 (°F)
